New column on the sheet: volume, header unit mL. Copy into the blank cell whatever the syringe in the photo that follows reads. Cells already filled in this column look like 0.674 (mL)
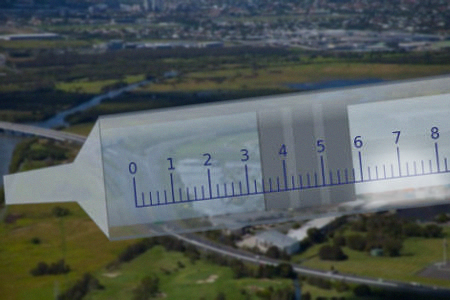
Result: 3.4 (mL)
